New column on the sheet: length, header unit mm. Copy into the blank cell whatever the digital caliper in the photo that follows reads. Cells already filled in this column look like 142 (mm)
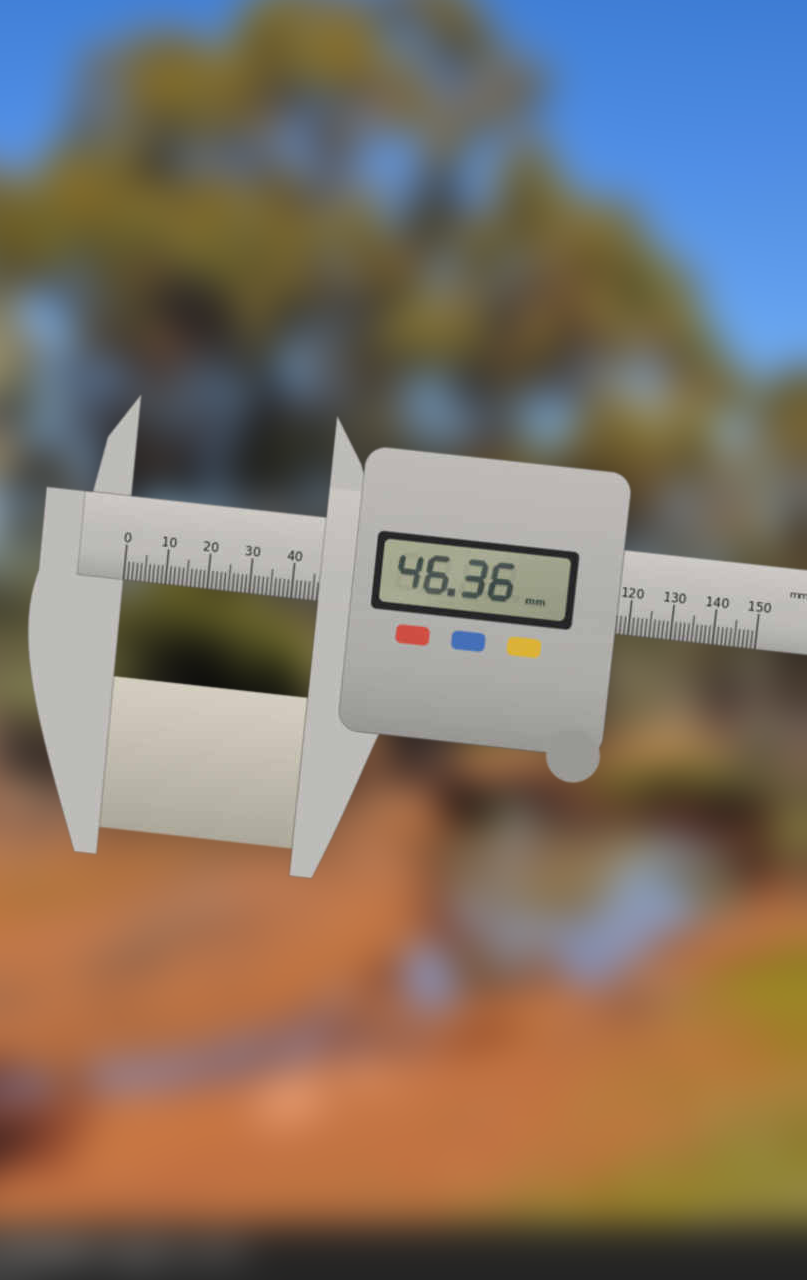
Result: 46.36 (mm)
